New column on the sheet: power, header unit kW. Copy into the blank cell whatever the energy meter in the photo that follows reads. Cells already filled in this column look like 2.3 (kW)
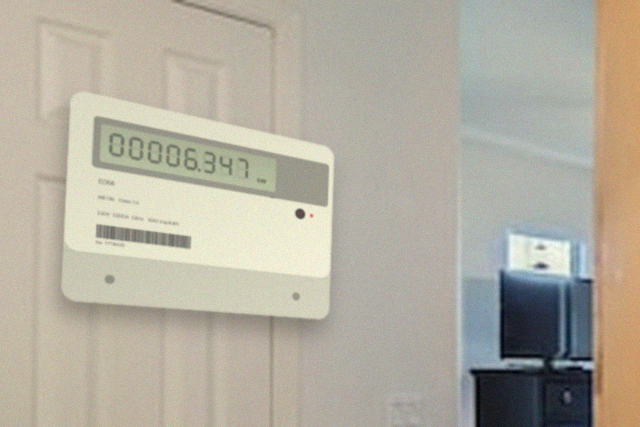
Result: 6.347 (kW)
